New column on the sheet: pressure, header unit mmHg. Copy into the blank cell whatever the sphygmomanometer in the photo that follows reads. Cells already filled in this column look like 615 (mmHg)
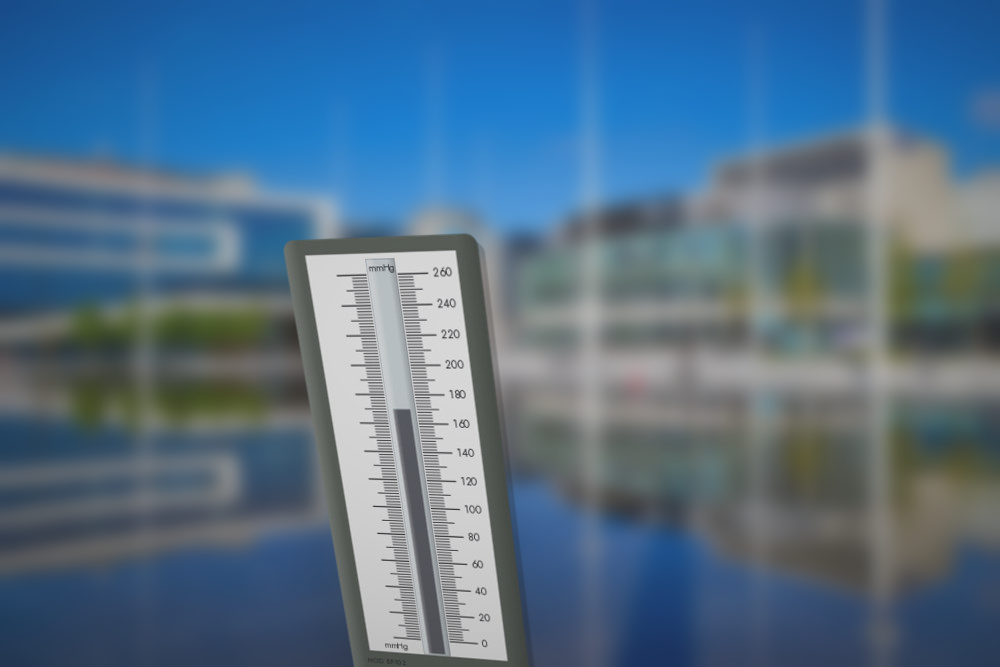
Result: 170 (mmHg)
